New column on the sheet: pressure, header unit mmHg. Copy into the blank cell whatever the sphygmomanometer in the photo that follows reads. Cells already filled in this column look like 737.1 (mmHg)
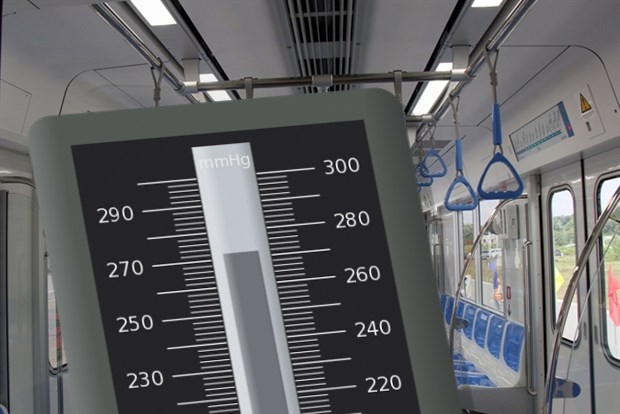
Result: 272 (mmHg)
